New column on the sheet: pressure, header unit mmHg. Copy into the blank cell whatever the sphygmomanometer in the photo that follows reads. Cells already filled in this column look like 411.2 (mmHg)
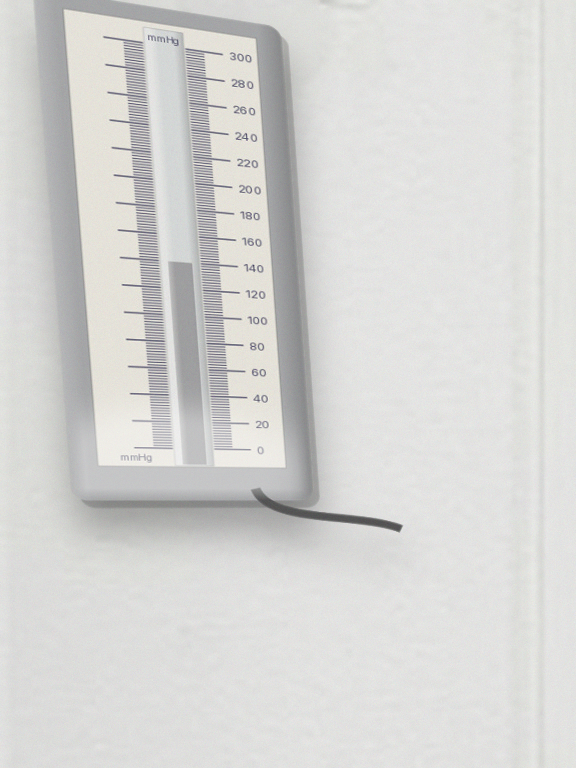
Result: 140 (mmHg)
